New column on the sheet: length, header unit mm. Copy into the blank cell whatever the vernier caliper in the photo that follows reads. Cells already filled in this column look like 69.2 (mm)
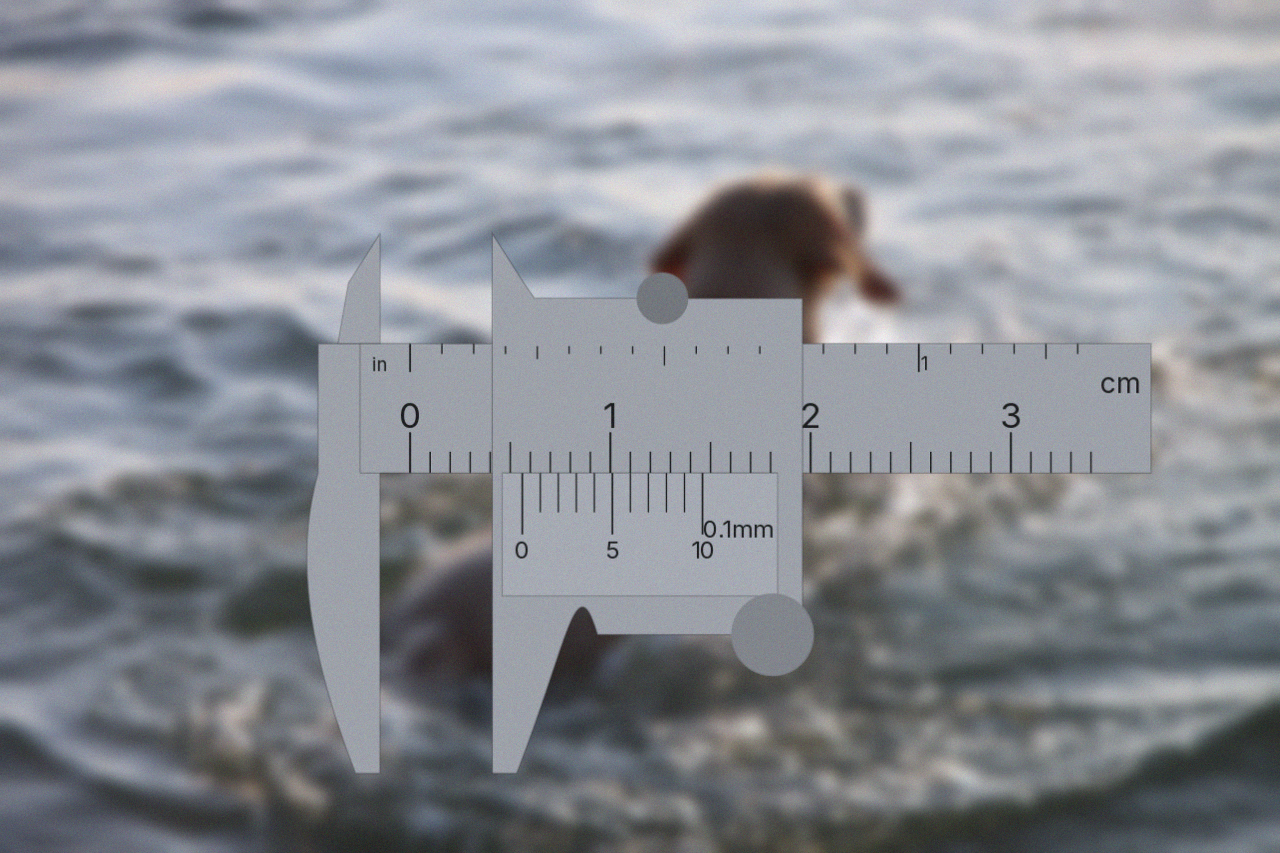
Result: 5.6 (mm)
